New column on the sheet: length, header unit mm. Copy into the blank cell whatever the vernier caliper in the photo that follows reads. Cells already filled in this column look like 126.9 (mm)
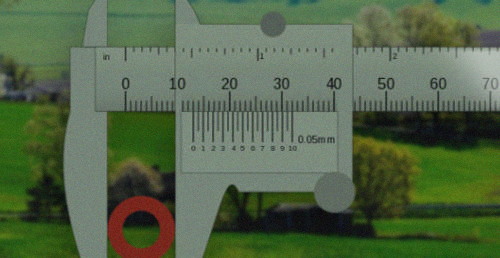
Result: 13.0 (mm)
